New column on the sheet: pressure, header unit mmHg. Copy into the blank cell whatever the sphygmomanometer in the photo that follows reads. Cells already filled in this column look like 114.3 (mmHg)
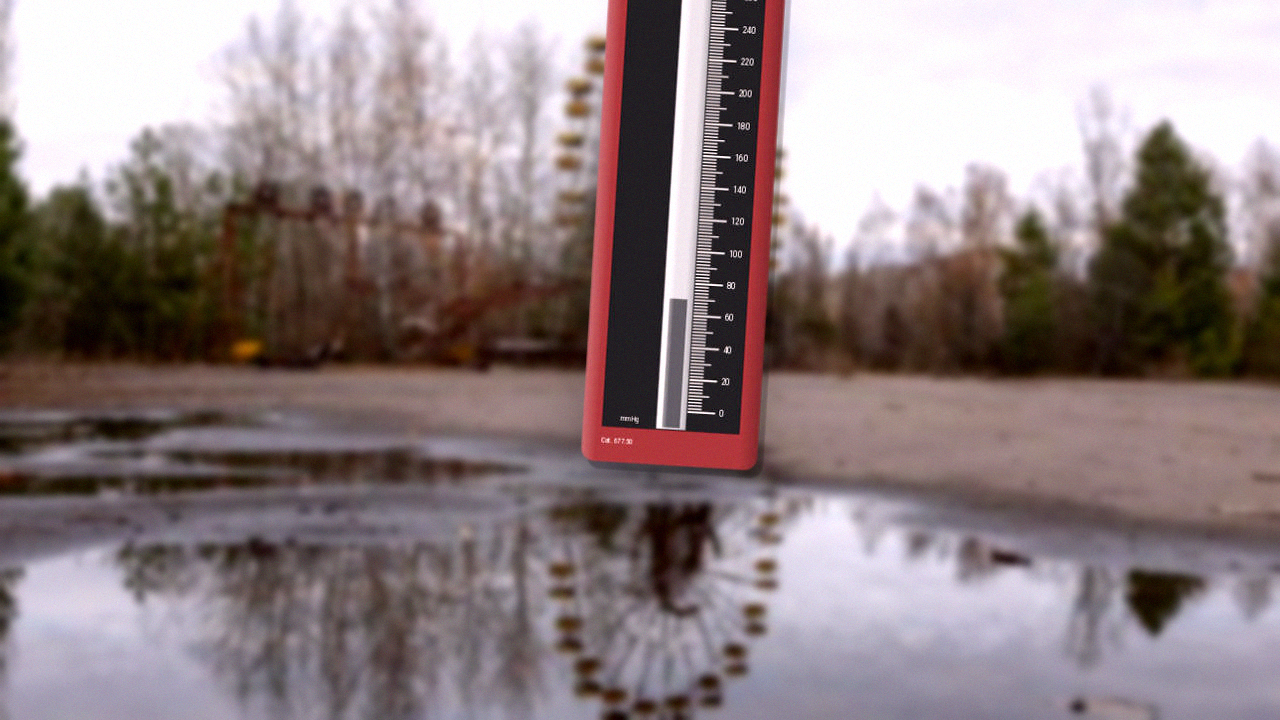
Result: 70 (mmHg)
